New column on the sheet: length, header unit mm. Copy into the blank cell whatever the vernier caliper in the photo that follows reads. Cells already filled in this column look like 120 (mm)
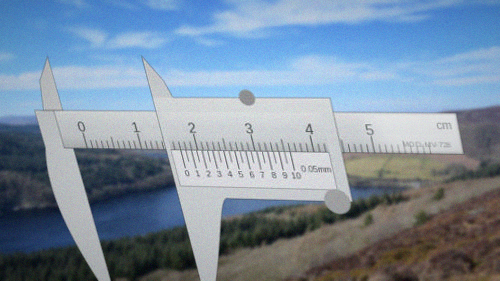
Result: 17.0 (mm)
